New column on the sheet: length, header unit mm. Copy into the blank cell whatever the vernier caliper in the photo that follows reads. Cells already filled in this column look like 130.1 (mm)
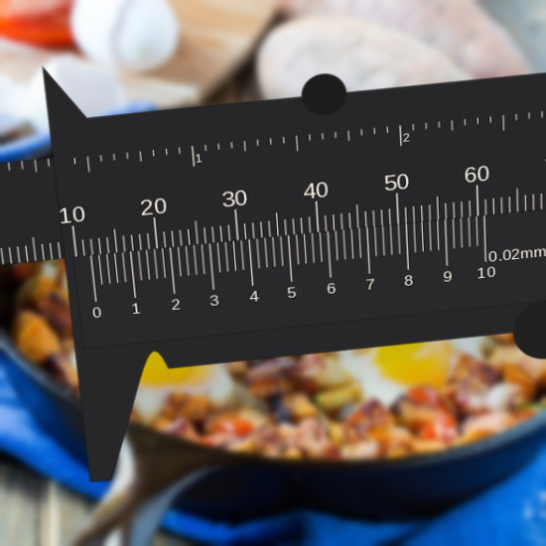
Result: 11.8 (mm)
